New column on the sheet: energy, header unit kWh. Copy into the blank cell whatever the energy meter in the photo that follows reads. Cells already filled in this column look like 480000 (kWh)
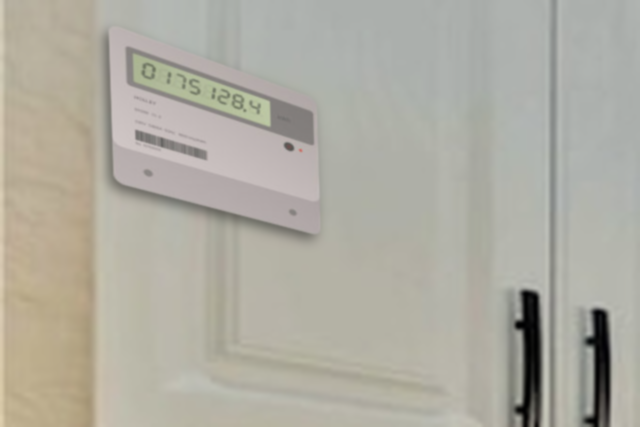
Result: 175128.4 (kWh)
